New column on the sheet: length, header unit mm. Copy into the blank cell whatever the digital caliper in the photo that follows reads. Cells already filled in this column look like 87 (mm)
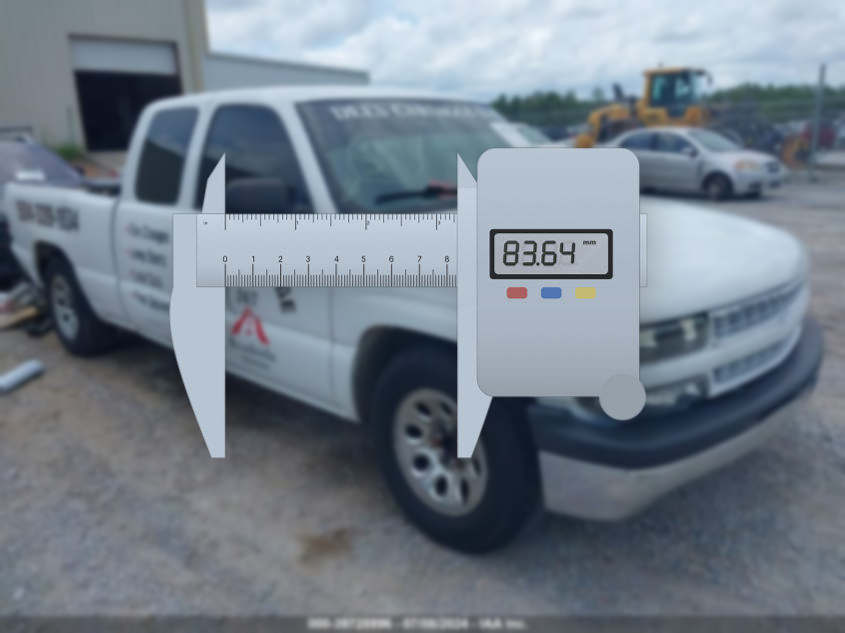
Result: 83.64 (mm)
